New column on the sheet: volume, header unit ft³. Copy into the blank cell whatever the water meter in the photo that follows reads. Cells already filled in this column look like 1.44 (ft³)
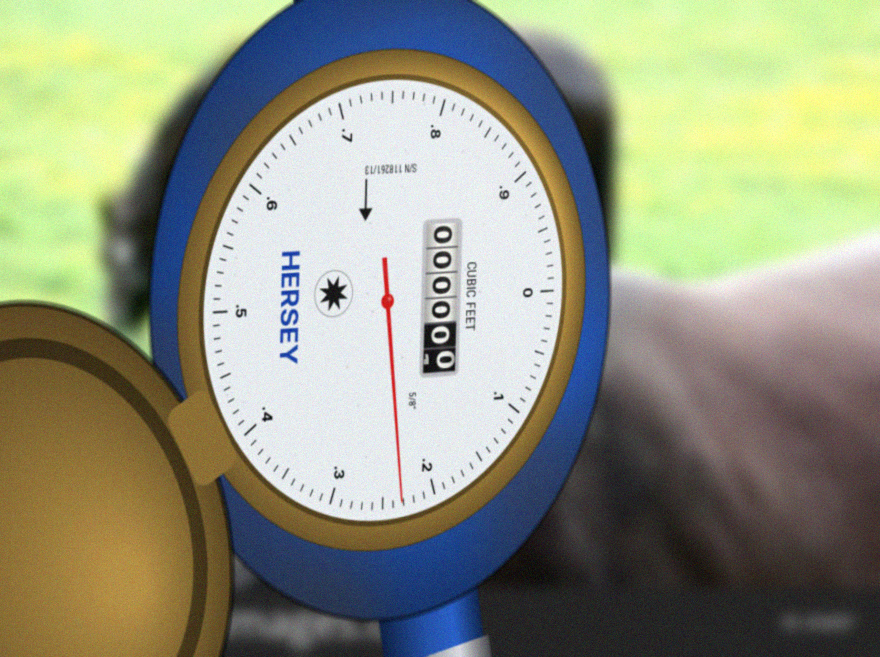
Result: 0.23 (ft³)
